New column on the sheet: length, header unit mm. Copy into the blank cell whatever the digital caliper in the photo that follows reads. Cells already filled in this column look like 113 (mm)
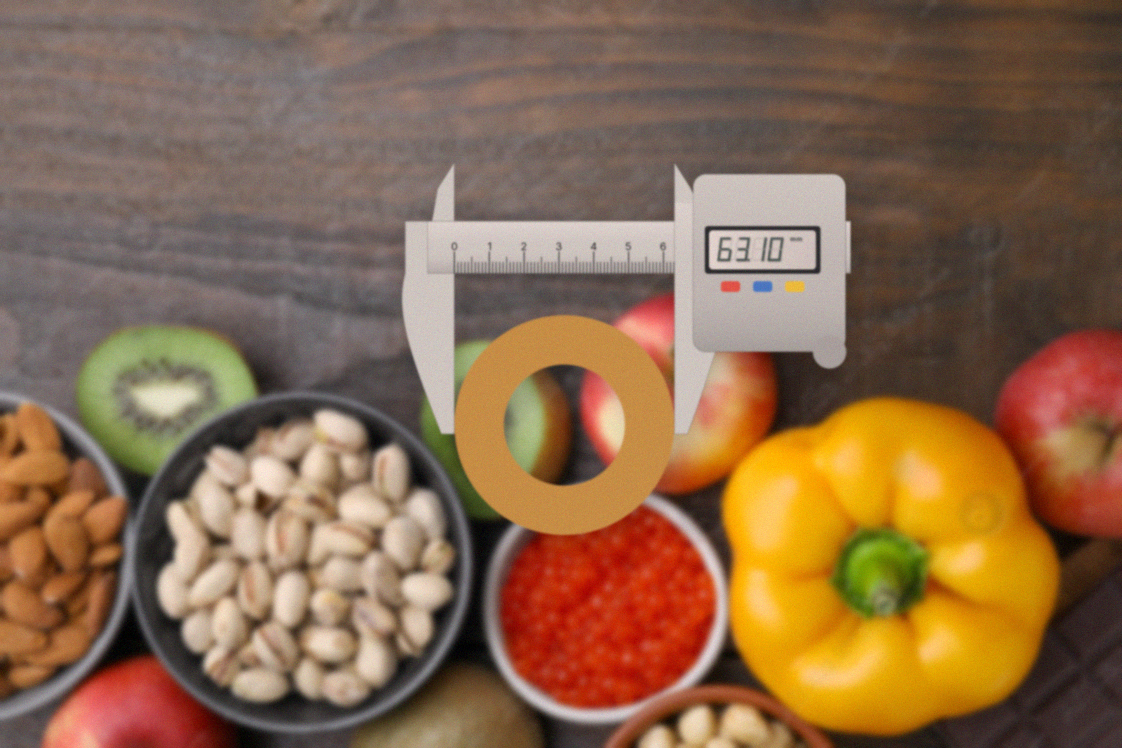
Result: 63.10 (mm)
